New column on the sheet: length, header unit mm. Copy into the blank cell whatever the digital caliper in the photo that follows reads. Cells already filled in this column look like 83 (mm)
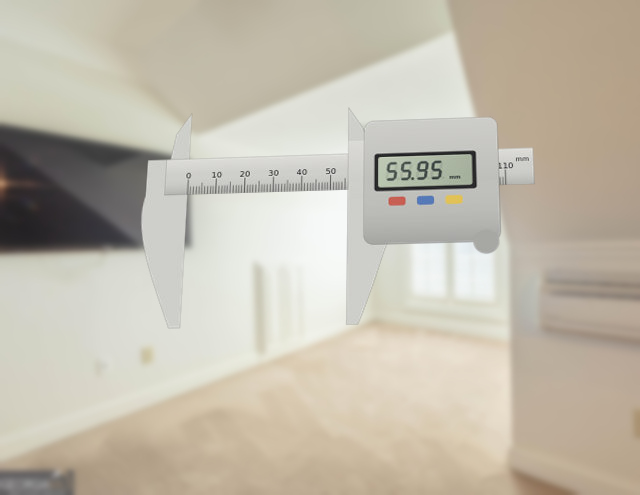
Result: 55.95 (mm)
